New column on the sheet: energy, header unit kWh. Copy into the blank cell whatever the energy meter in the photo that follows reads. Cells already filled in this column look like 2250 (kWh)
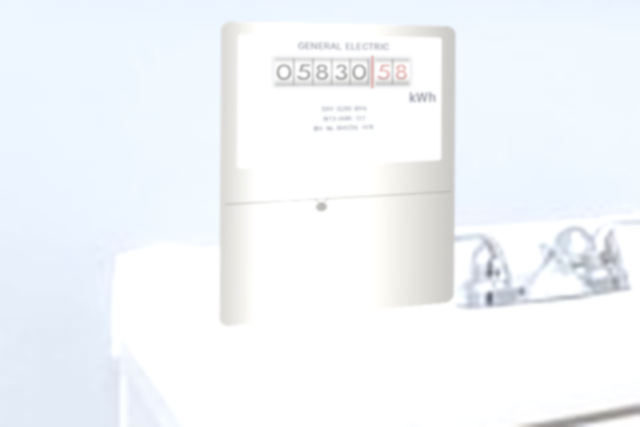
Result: 5830.58 (kWh)
